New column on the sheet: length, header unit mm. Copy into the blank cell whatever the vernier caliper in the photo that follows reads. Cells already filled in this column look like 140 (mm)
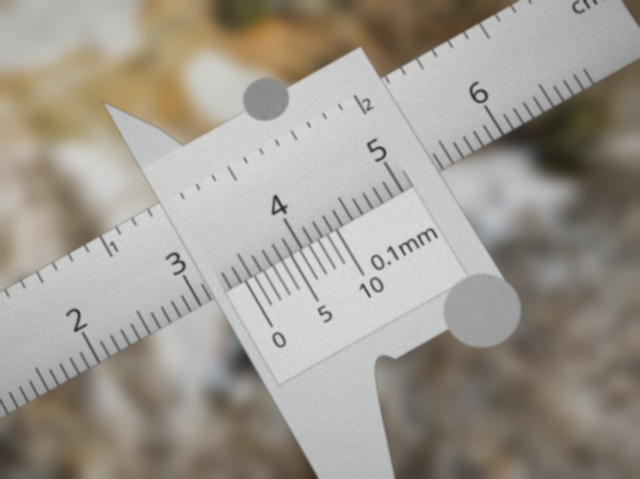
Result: 34.4 (mm)
